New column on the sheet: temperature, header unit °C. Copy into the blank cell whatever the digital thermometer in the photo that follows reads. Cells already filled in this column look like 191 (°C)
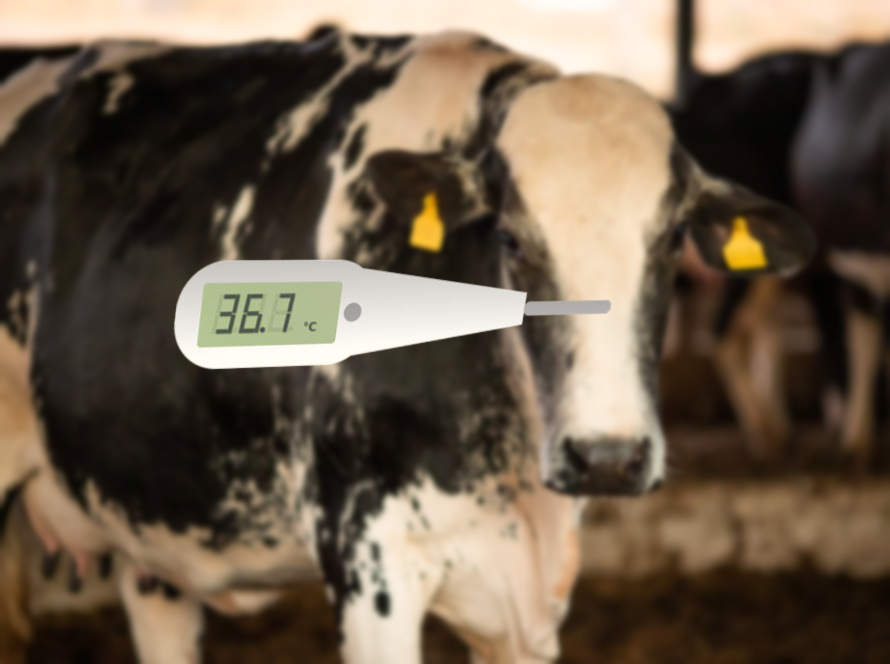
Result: 36.7 (°C)
